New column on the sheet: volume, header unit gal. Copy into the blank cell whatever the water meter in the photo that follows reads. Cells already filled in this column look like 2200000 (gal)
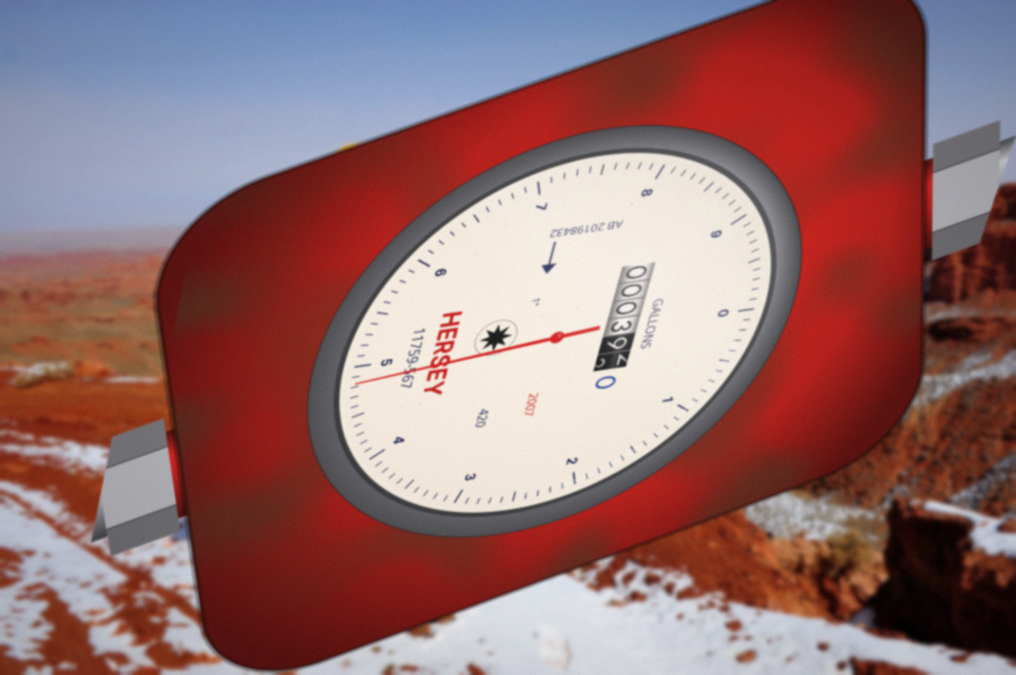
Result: 3924.8 (gal)
